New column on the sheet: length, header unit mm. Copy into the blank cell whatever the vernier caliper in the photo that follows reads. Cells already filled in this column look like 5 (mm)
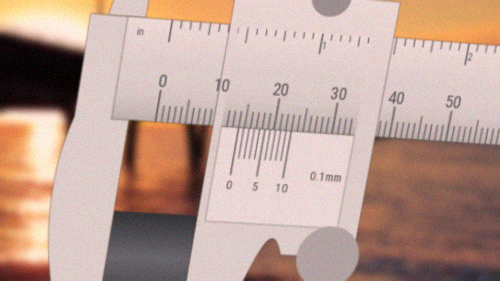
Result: 14.0 (mm)
